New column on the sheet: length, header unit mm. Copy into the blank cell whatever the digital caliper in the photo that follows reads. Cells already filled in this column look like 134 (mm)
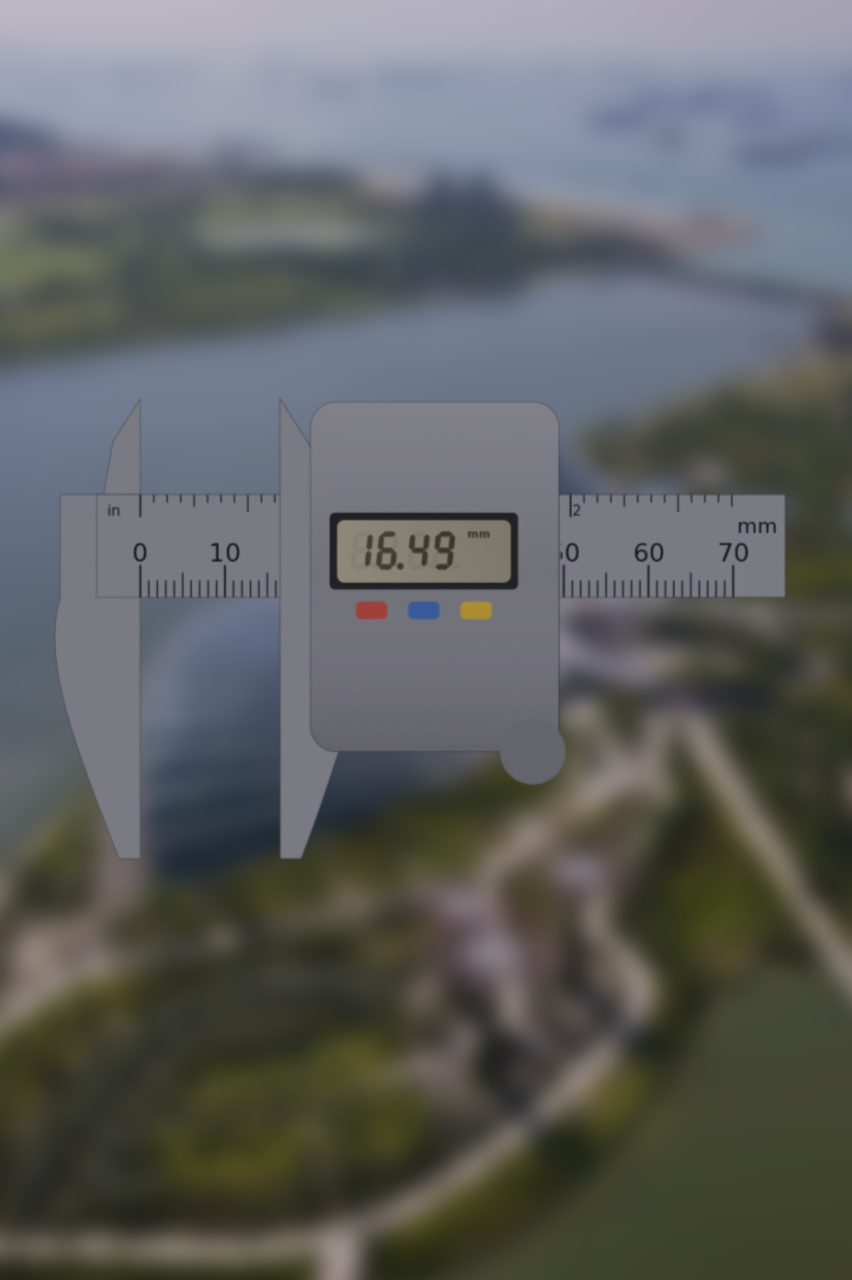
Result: 16.49 (mm)
